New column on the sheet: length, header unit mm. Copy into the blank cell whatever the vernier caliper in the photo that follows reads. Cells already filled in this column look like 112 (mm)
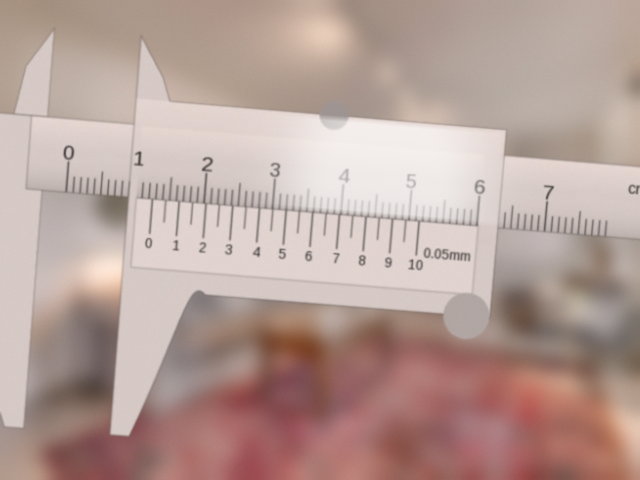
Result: 12.5 (mm)
